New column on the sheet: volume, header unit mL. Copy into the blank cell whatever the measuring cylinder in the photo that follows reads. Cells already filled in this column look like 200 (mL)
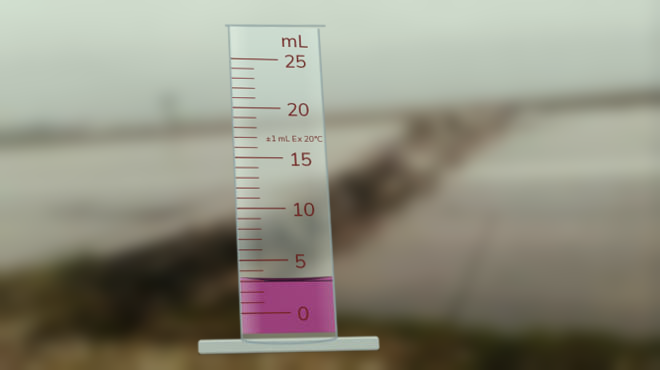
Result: 3 (mL)
